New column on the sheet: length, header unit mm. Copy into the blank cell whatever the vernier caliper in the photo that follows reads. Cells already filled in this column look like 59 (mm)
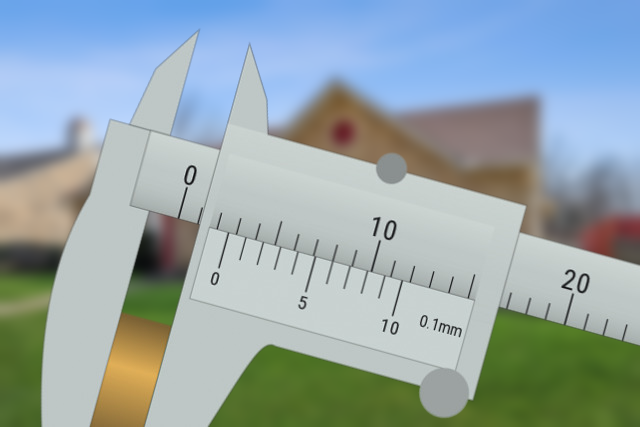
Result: 2.6 (mm)
